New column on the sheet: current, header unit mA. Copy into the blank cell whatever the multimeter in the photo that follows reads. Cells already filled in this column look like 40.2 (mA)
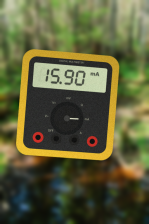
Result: 15.90 (mA)
